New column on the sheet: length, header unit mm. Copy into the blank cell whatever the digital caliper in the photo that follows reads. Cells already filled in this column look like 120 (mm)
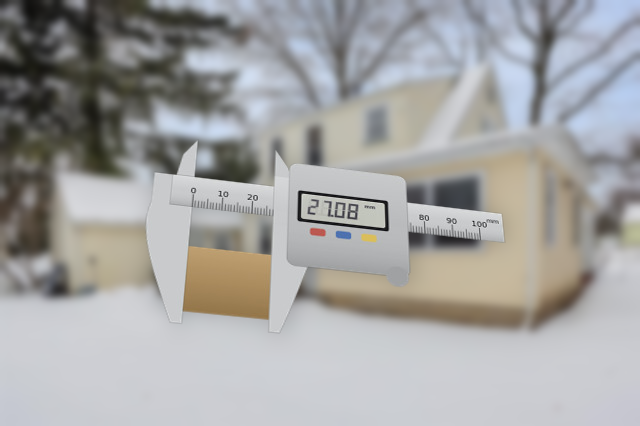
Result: 27.08 (mm)
